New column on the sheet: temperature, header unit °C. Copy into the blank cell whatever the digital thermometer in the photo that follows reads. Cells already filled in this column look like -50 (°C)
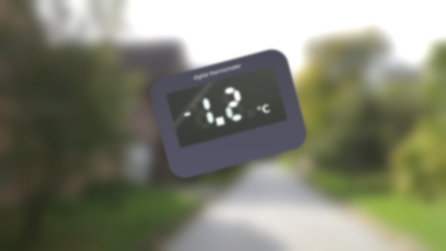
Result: -1.2 (°C)
